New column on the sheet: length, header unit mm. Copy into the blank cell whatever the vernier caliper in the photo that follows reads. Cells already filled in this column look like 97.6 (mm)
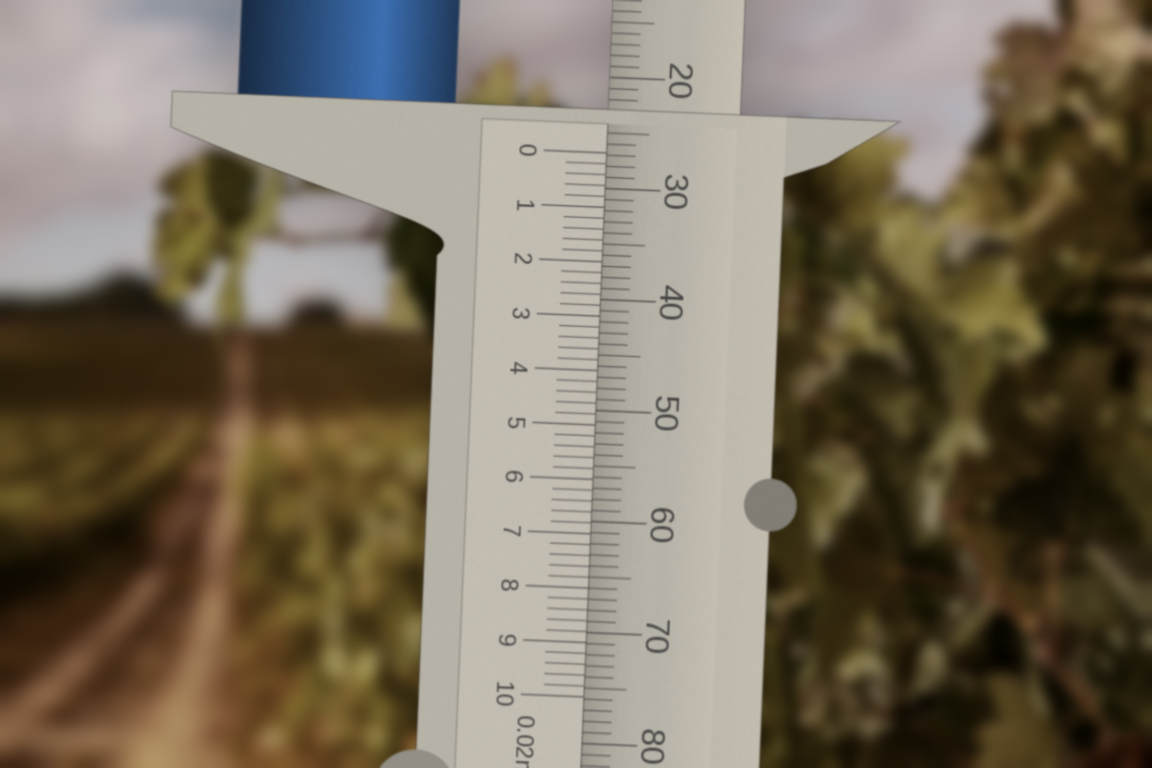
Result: 26.8 (mm)
